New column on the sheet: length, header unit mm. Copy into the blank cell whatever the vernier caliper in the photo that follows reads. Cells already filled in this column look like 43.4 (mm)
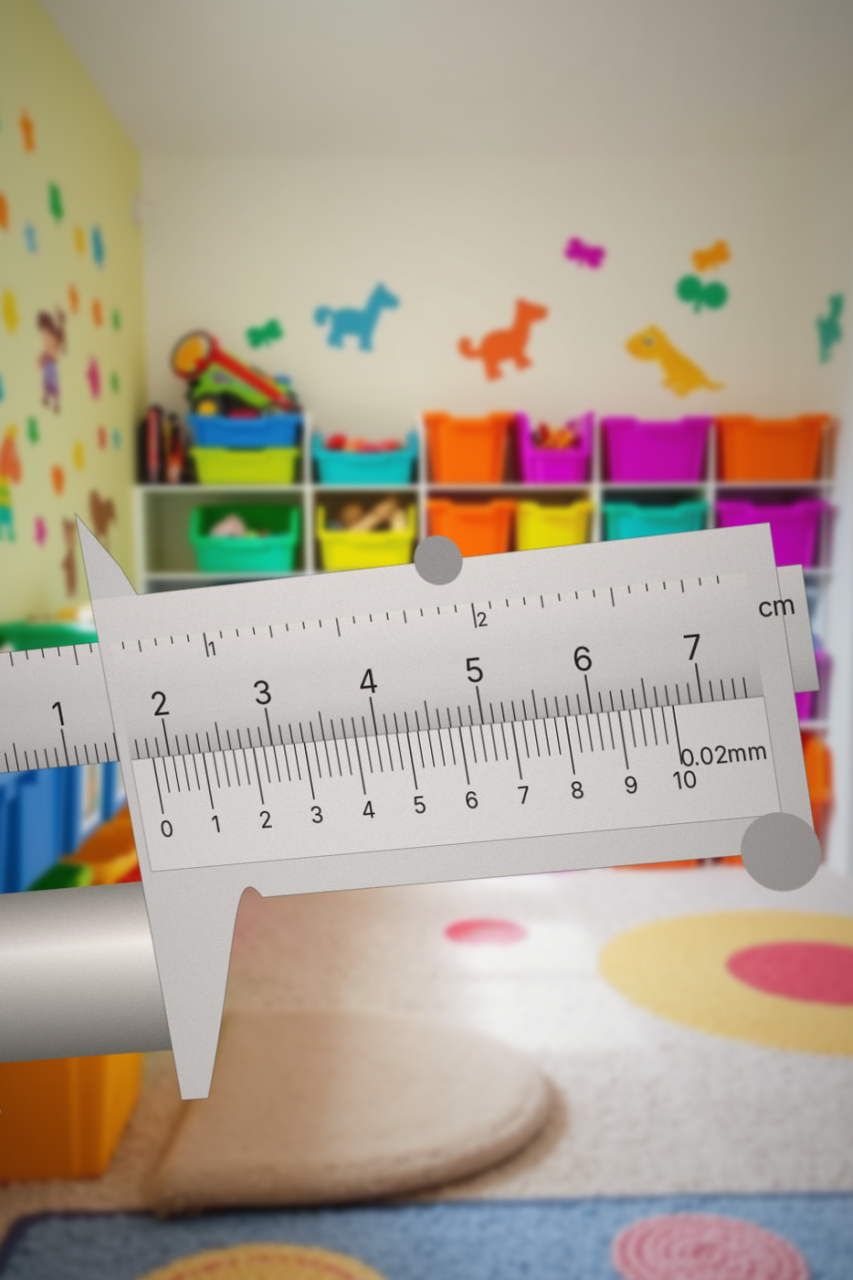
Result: 18.4 (mm)
